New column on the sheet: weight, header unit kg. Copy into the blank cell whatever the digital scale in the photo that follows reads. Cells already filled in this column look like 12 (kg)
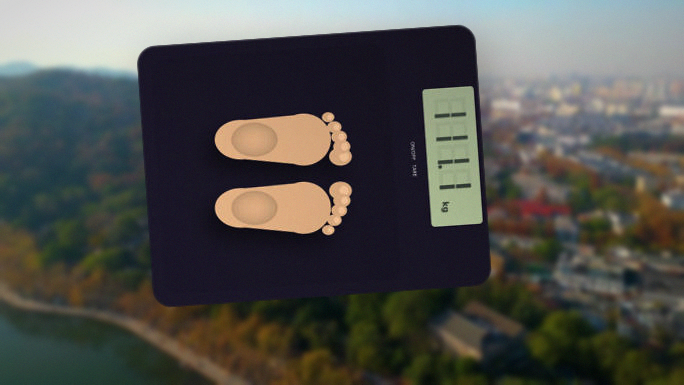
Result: 111.1 (kg)
